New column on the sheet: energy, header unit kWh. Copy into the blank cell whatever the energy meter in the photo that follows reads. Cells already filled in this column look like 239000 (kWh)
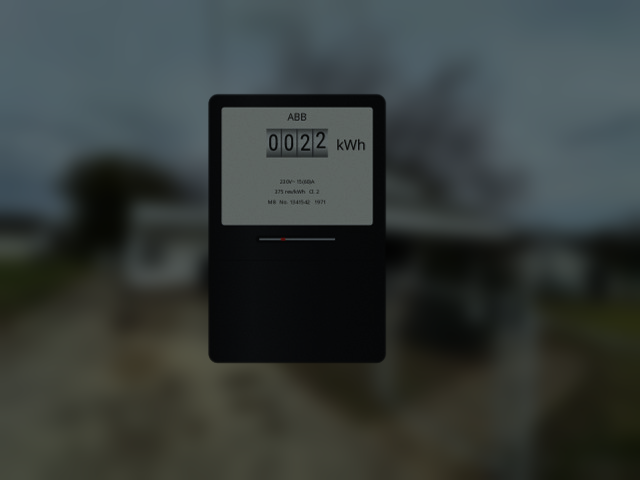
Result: 22 (kWh)
